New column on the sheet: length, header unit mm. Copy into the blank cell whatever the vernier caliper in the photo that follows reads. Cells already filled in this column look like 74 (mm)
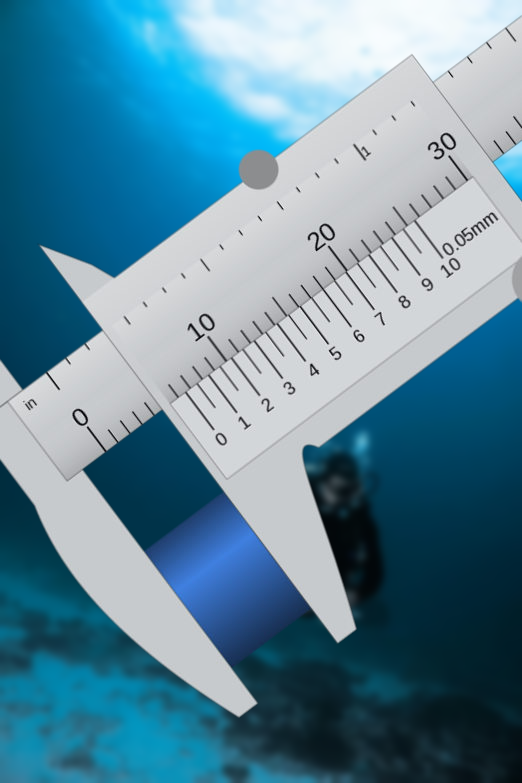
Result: 6.6 (mm)
